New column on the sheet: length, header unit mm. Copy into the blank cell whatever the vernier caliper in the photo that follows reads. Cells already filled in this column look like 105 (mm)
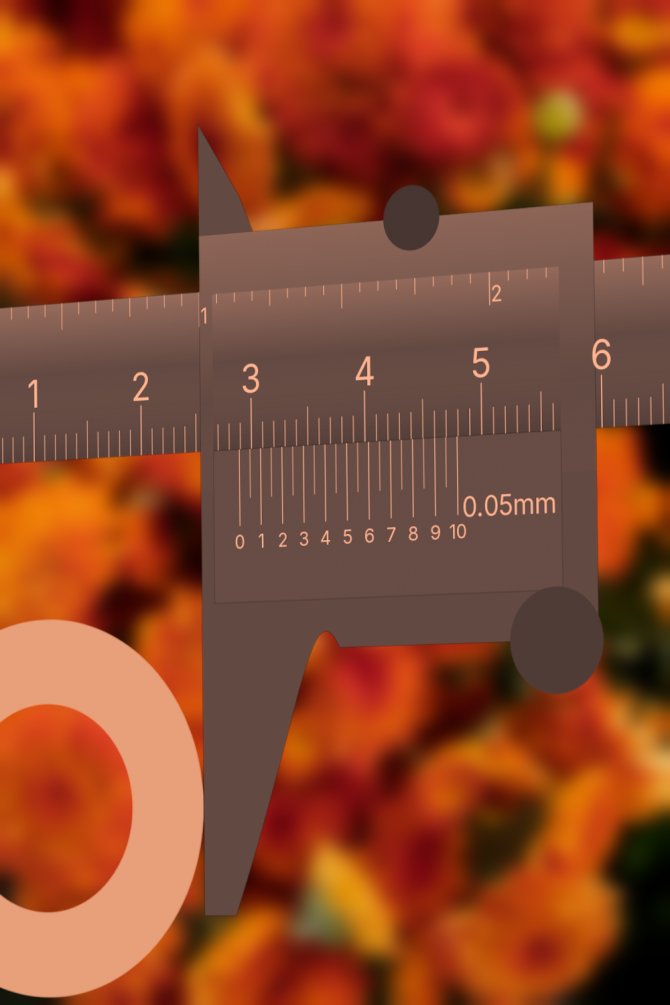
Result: 28.9 (mm)
